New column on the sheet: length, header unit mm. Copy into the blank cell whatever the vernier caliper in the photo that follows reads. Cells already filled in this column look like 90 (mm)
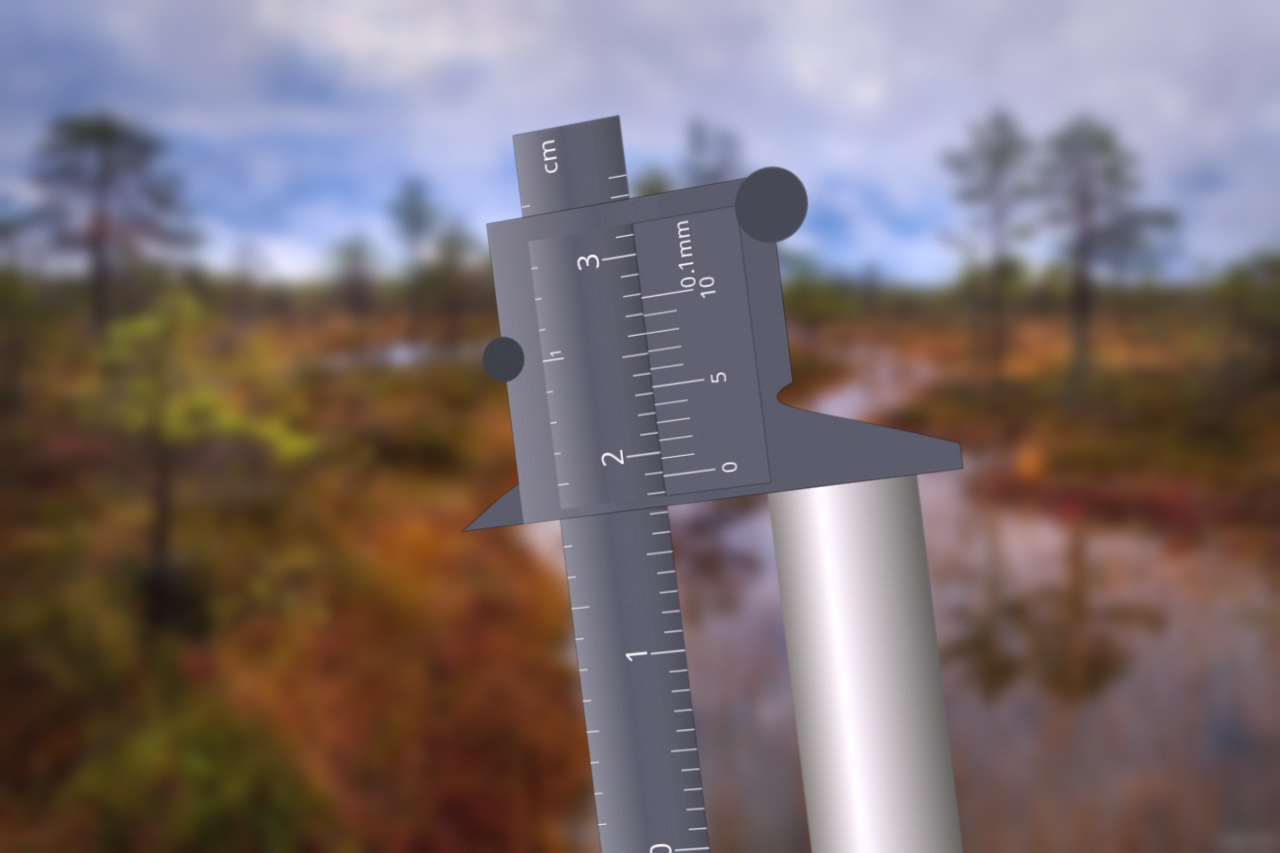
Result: 18.8 (mm)
